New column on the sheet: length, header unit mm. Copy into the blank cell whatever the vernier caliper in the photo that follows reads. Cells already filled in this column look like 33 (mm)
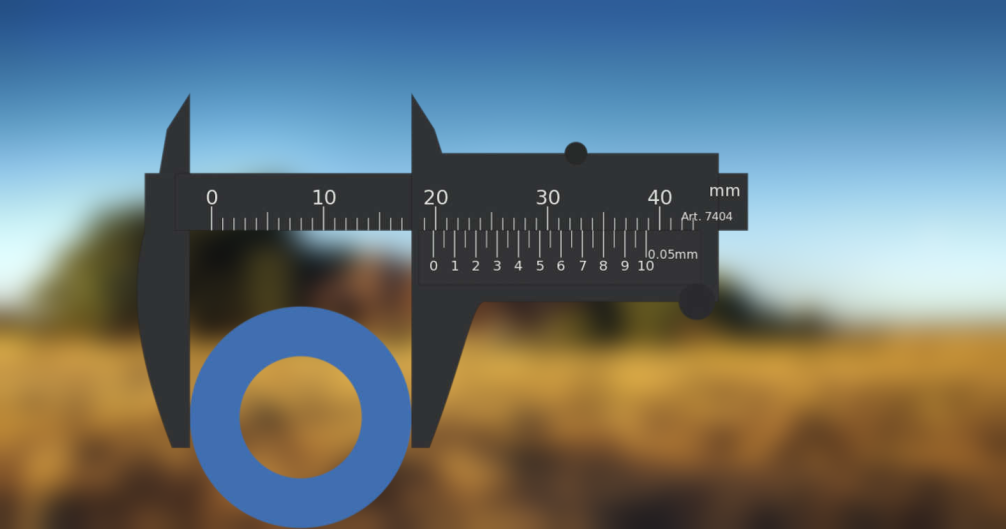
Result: 19.8 (mm)
